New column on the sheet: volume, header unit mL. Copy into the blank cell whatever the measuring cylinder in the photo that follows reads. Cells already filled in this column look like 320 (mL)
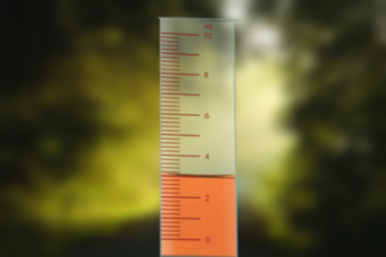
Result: 3 (mL)
